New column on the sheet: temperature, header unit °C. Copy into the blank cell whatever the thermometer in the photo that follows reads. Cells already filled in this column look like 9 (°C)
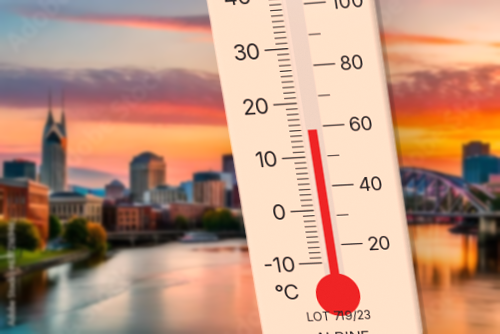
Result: 15 (°C)
